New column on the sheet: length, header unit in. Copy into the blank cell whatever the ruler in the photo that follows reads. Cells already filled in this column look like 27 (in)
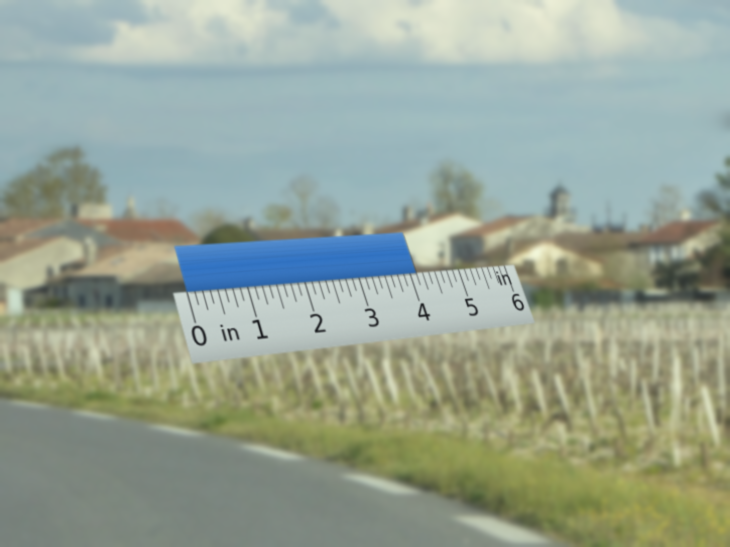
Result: 4.125 (in)
